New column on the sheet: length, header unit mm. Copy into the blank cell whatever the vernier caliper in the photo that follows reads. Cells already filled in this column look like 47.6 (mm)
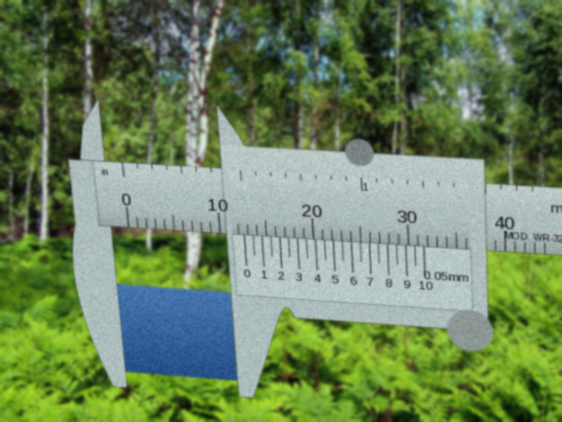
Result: 12.6 (mm)
